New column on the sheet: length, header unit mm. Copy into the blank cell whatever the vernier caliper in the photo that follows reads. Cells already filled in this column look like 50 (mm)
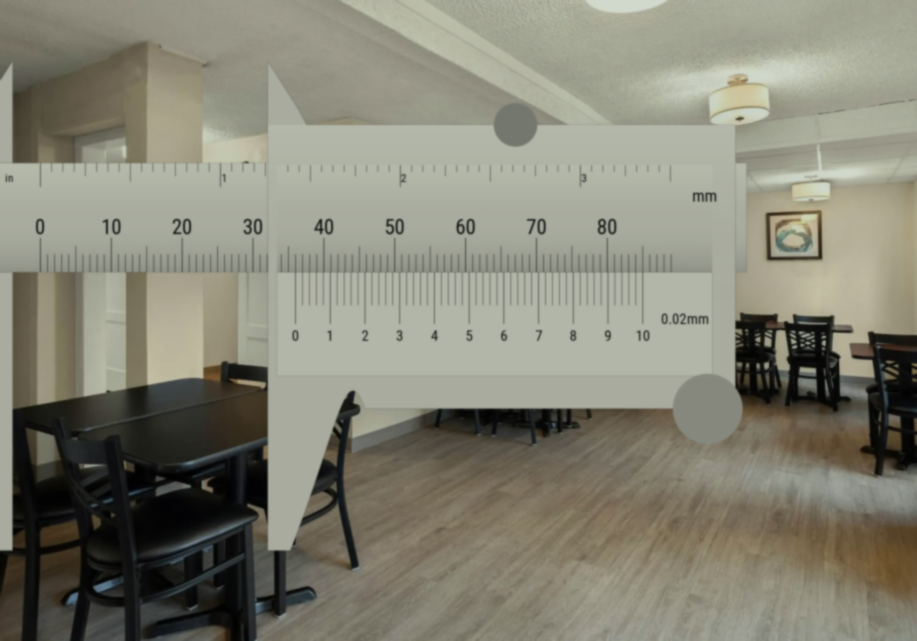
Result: 36.0 (mm)
